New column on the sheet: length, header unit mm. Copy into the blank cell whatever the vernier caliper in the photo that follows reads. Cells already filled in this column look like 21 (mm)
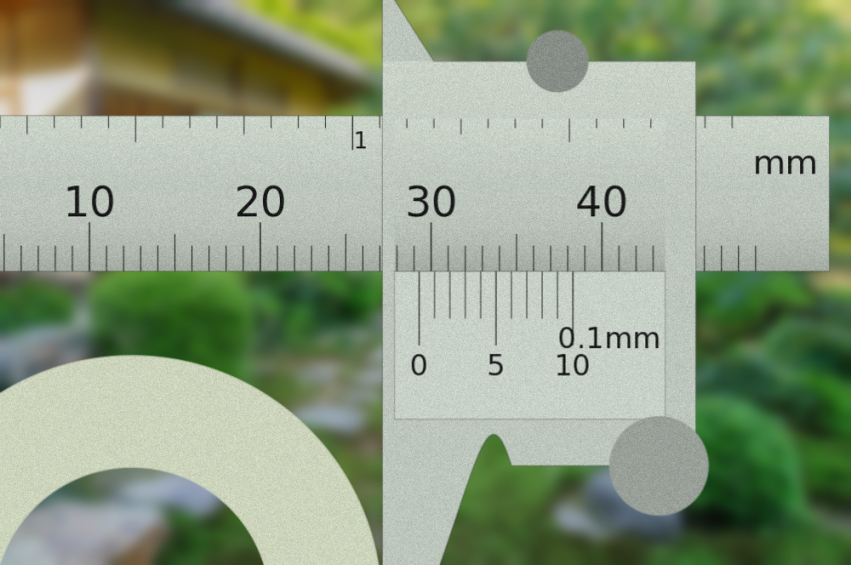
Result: 29.3 (mm)
